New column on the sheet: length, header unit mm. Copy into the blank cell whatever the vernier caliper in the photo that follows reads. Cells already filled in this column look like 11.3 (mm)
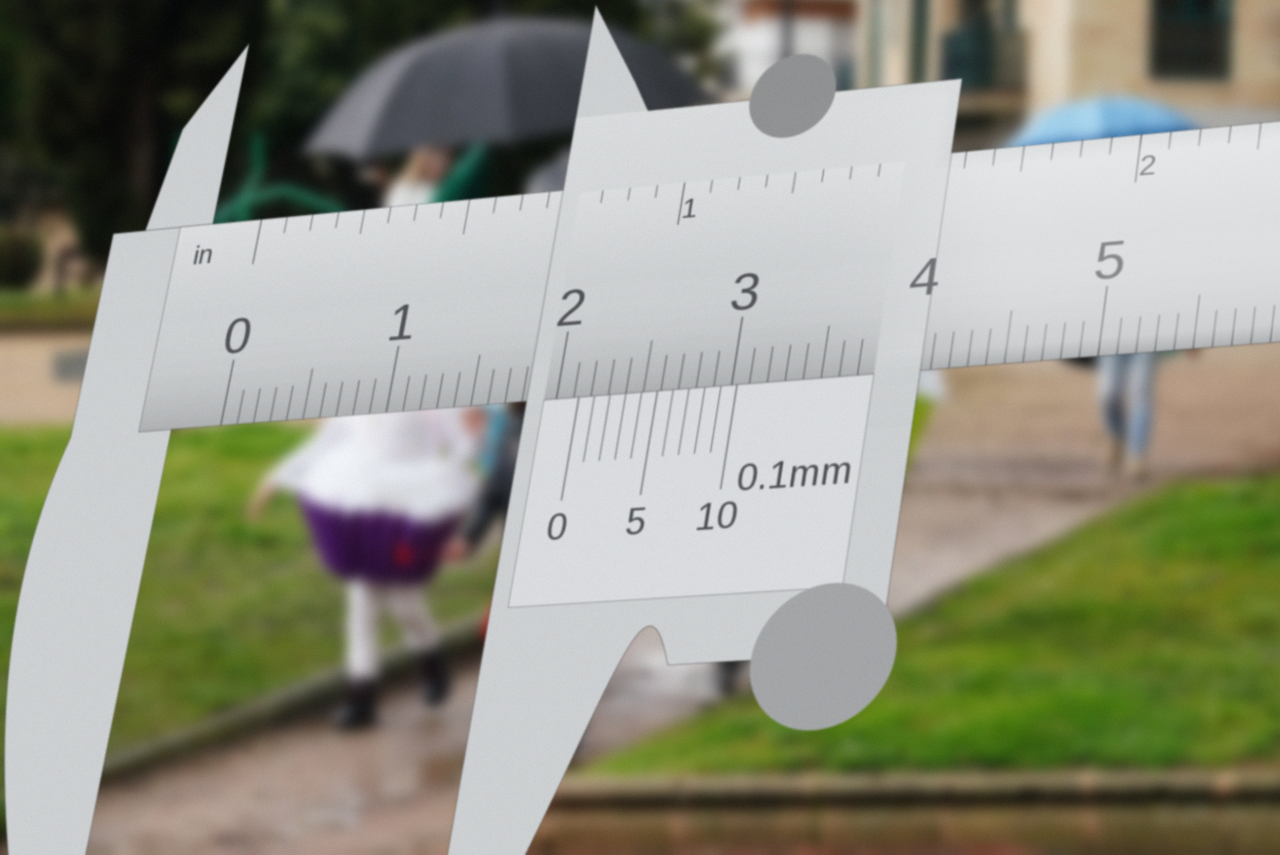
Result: 21.3 (mm)
